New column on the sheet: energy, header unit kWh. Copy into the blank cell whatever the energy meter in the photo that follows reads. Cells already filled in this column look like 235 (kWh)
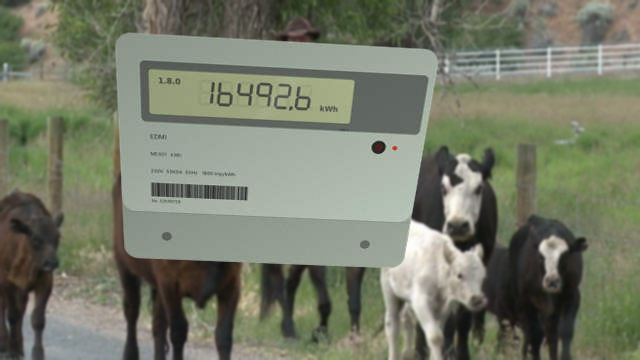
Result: 16492.6 (kWh)
